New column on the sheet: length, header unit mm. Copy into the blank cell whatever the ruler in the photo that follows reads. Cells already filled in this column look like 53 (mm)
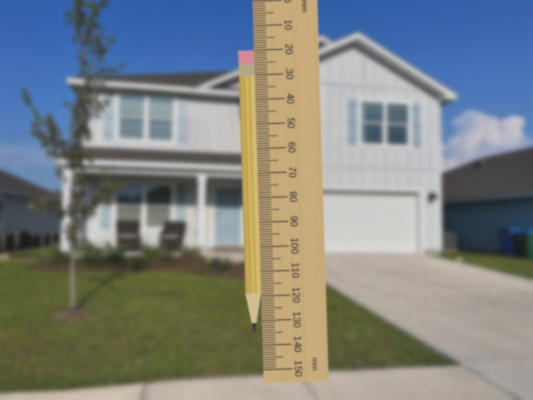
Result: 115 (mm)
